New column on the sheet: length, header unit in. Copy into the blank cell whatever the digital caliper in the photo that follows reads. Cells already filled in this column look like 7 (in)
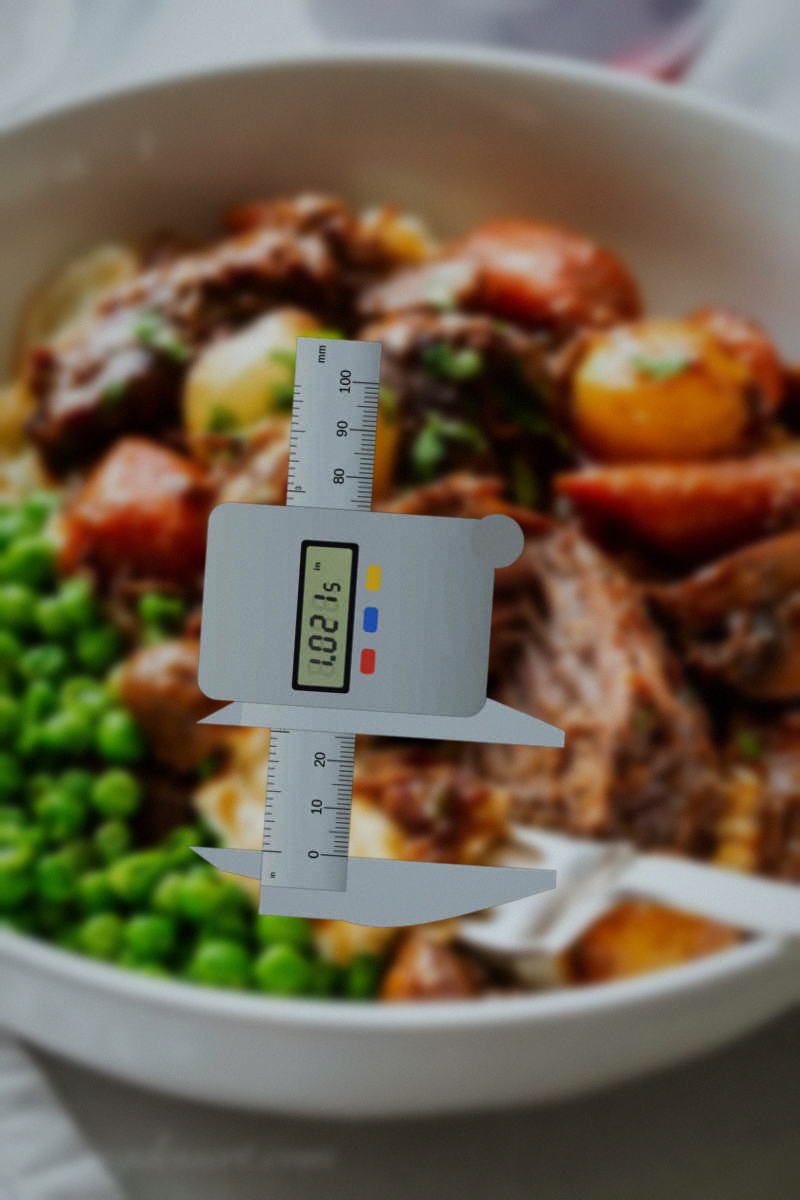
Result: 1.0215 (in)
